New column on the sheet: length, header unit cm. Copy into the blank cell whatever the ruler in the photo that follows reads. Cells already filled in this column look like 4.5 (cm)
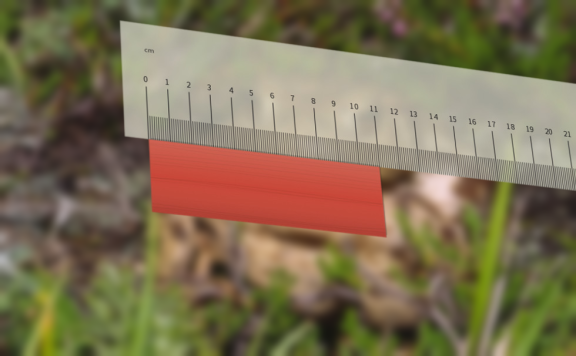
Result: 11 (cm)
